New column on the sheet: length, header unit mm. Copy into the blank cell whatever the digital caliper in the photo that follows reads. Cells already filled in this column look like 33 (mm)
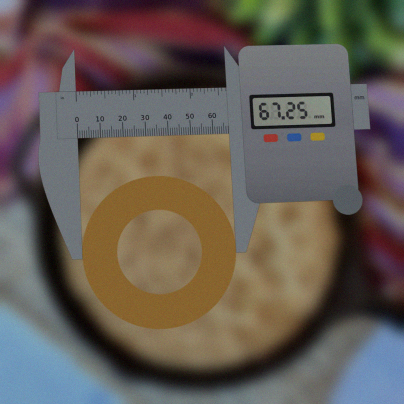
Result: 67.25 (mm)
